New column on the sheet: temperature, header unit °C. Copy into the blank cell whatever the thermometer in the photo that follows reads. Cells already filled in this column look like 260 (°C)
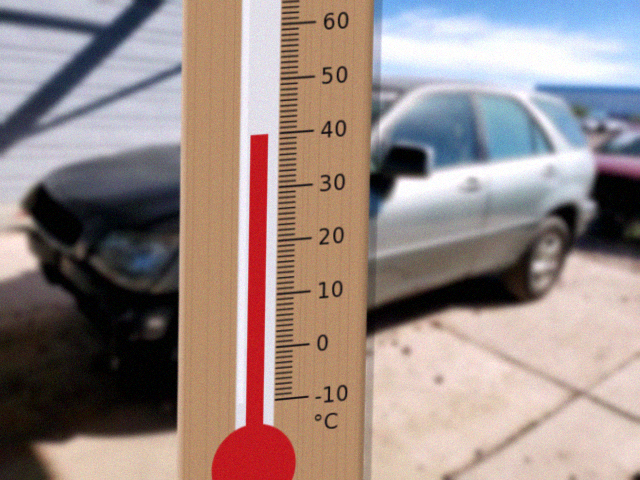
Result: 40 (°C)
